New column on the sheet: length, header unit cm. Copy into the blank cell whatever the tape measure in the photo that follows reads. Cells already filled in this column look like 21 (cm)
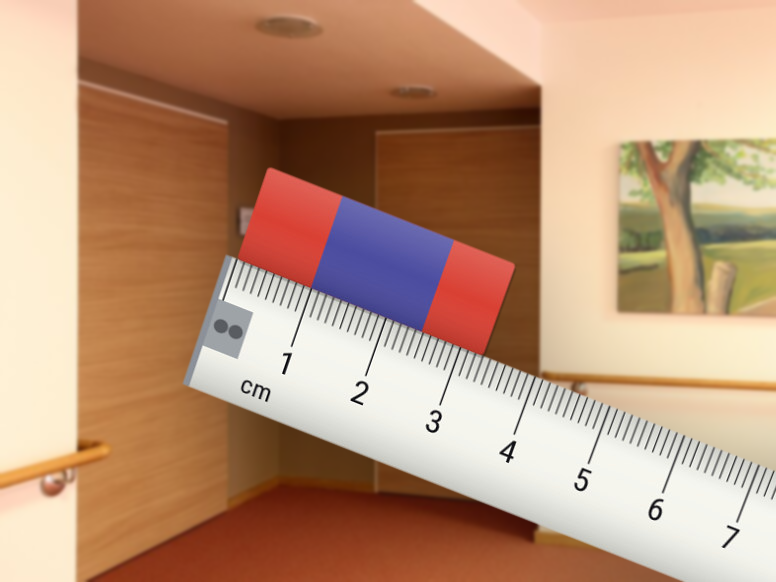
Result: 3.3 (cm)
